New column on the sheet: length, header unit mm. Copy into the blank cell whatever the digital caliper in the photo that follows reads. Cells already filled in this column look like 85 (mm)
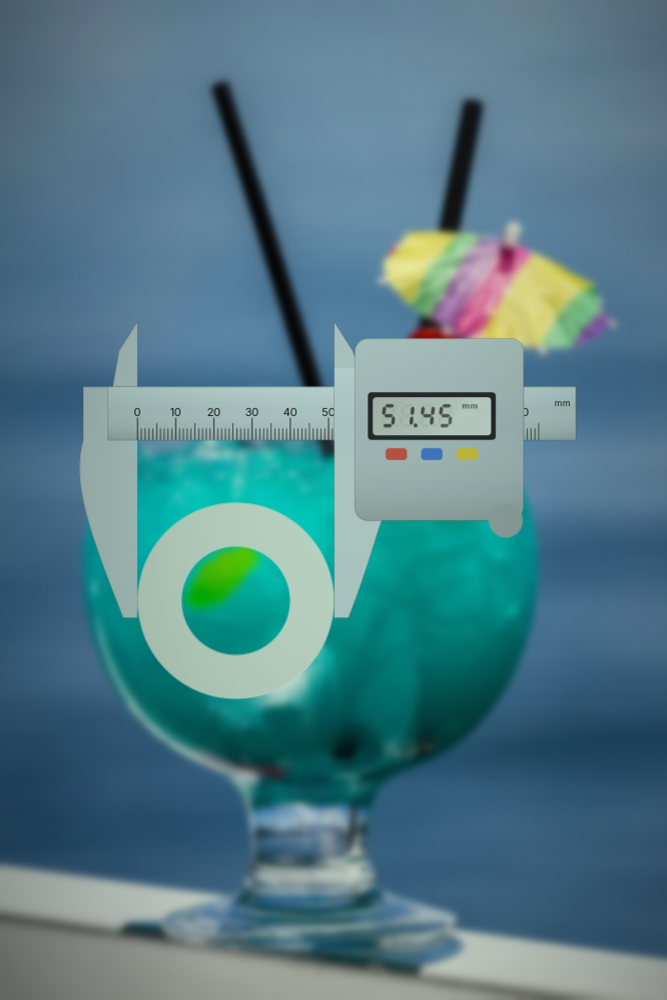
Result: 51.45 (mm)
